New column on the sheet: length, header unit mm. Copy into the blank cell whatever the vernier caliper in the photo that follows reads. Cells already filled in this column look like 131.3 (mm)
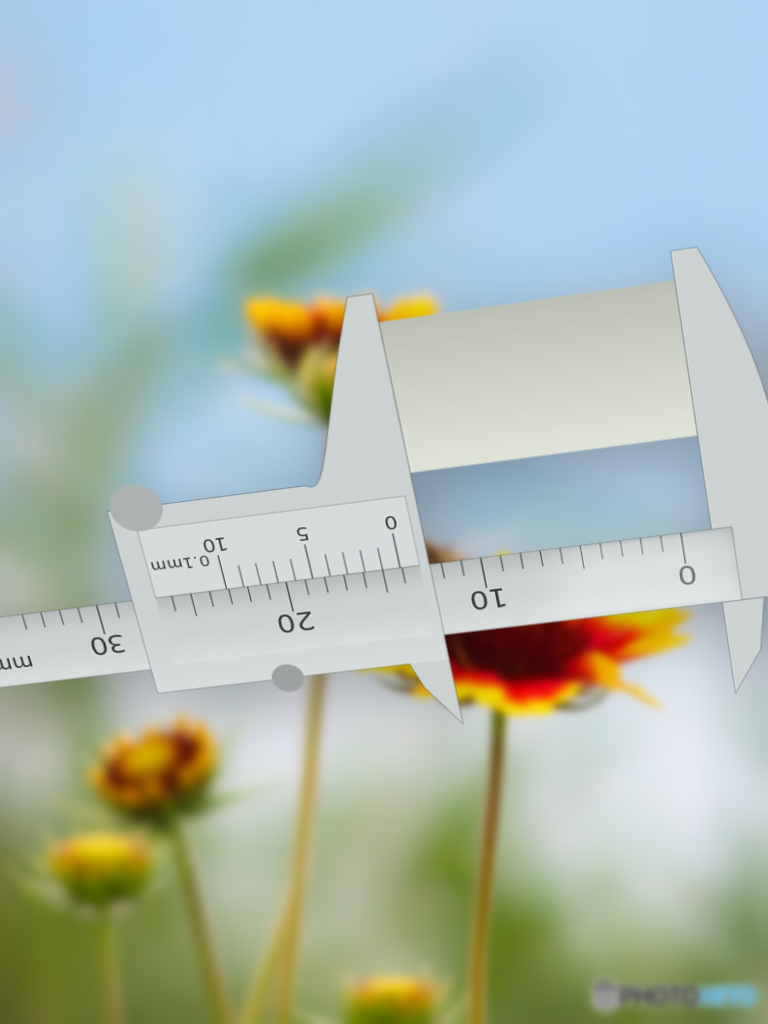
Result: 14.1 (mm)
